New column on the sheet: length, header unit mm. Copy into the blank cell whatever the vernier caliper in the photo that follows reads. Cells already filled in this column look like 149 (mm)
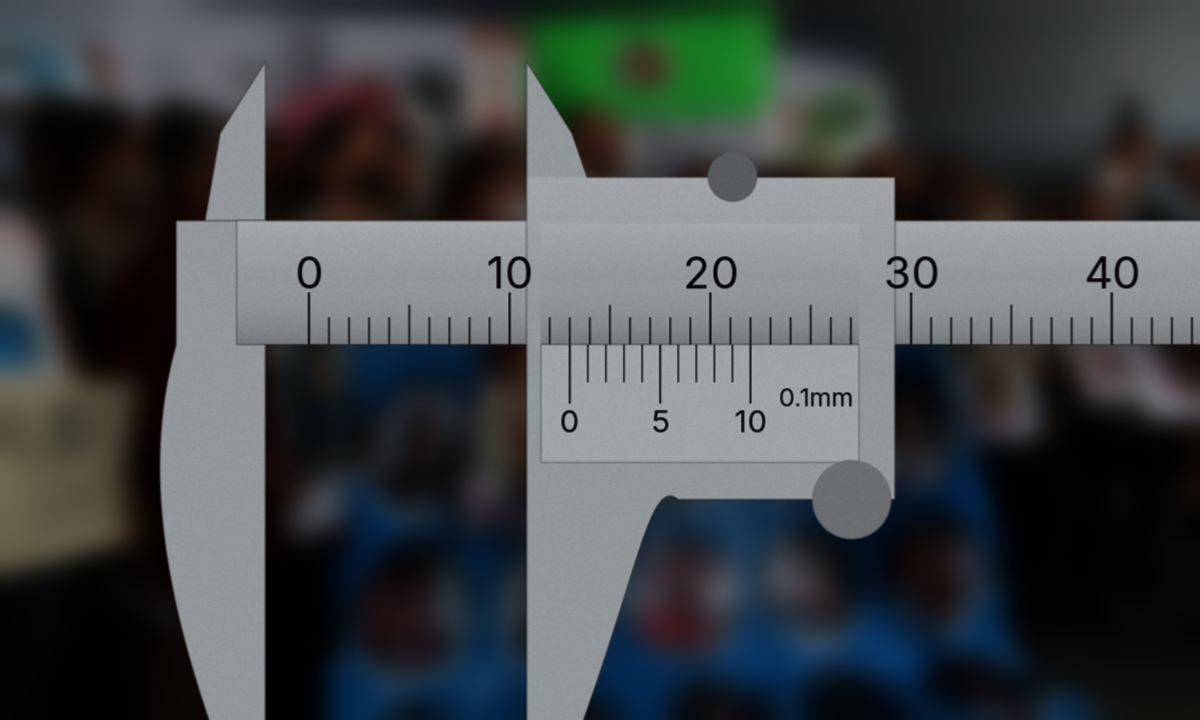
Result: 13.0 (mm)
